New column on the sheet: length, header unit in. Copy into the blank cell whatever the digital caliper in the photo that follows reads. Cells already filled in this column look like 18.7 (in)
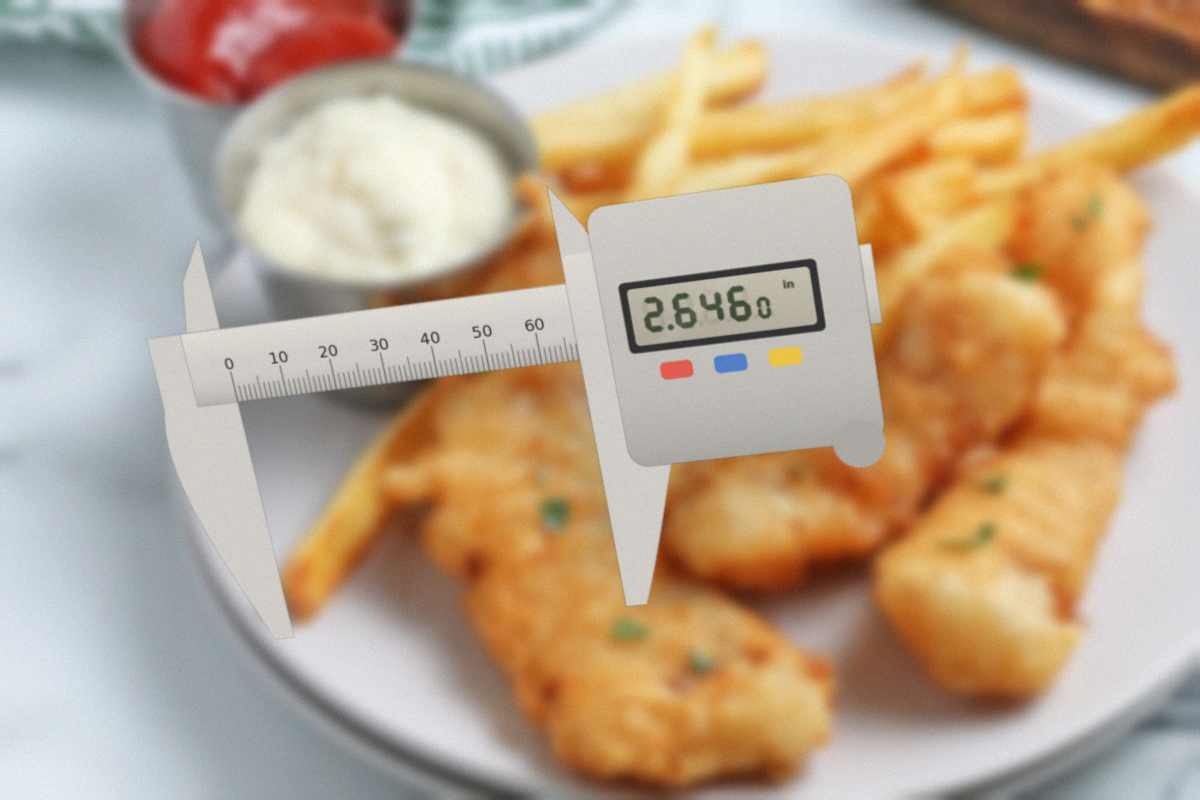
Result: 2.6460 (in)
